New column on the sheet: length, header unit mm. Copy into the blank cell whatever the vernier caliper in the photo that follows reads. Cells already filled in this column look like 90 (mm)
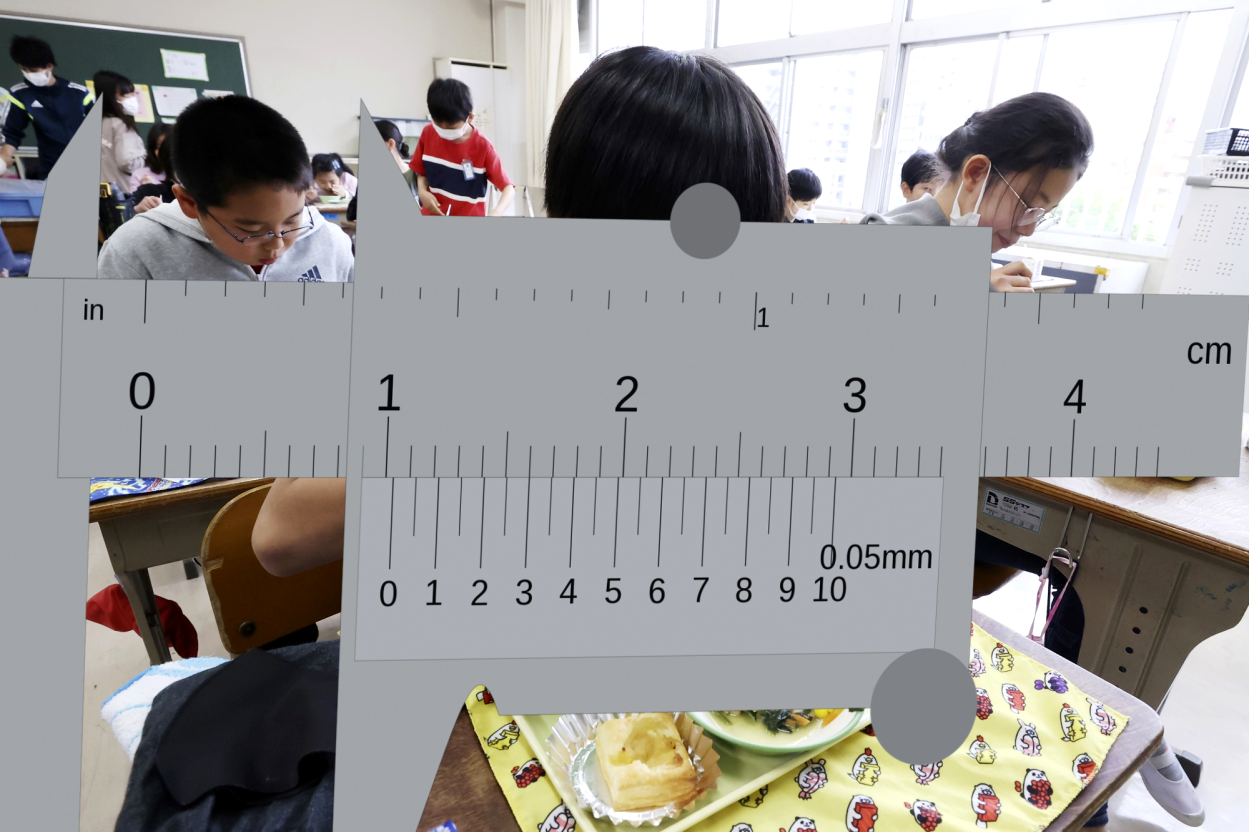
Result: 10.30 (mm)
